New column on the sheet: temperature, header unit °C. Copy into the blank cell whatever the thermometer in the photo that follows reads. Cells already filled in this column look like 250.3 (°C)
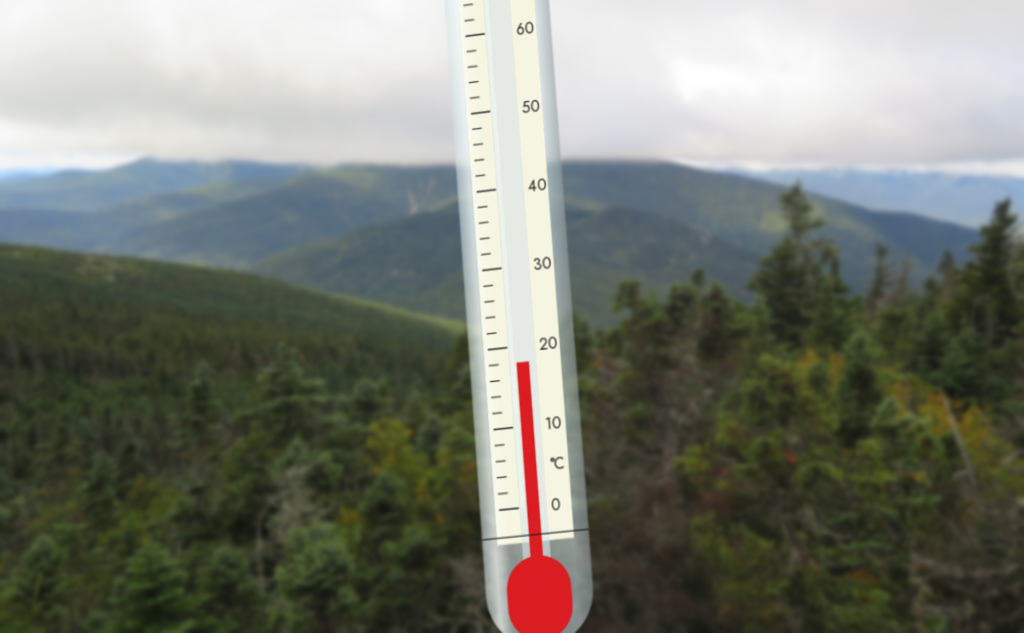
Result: 18 (°C)
